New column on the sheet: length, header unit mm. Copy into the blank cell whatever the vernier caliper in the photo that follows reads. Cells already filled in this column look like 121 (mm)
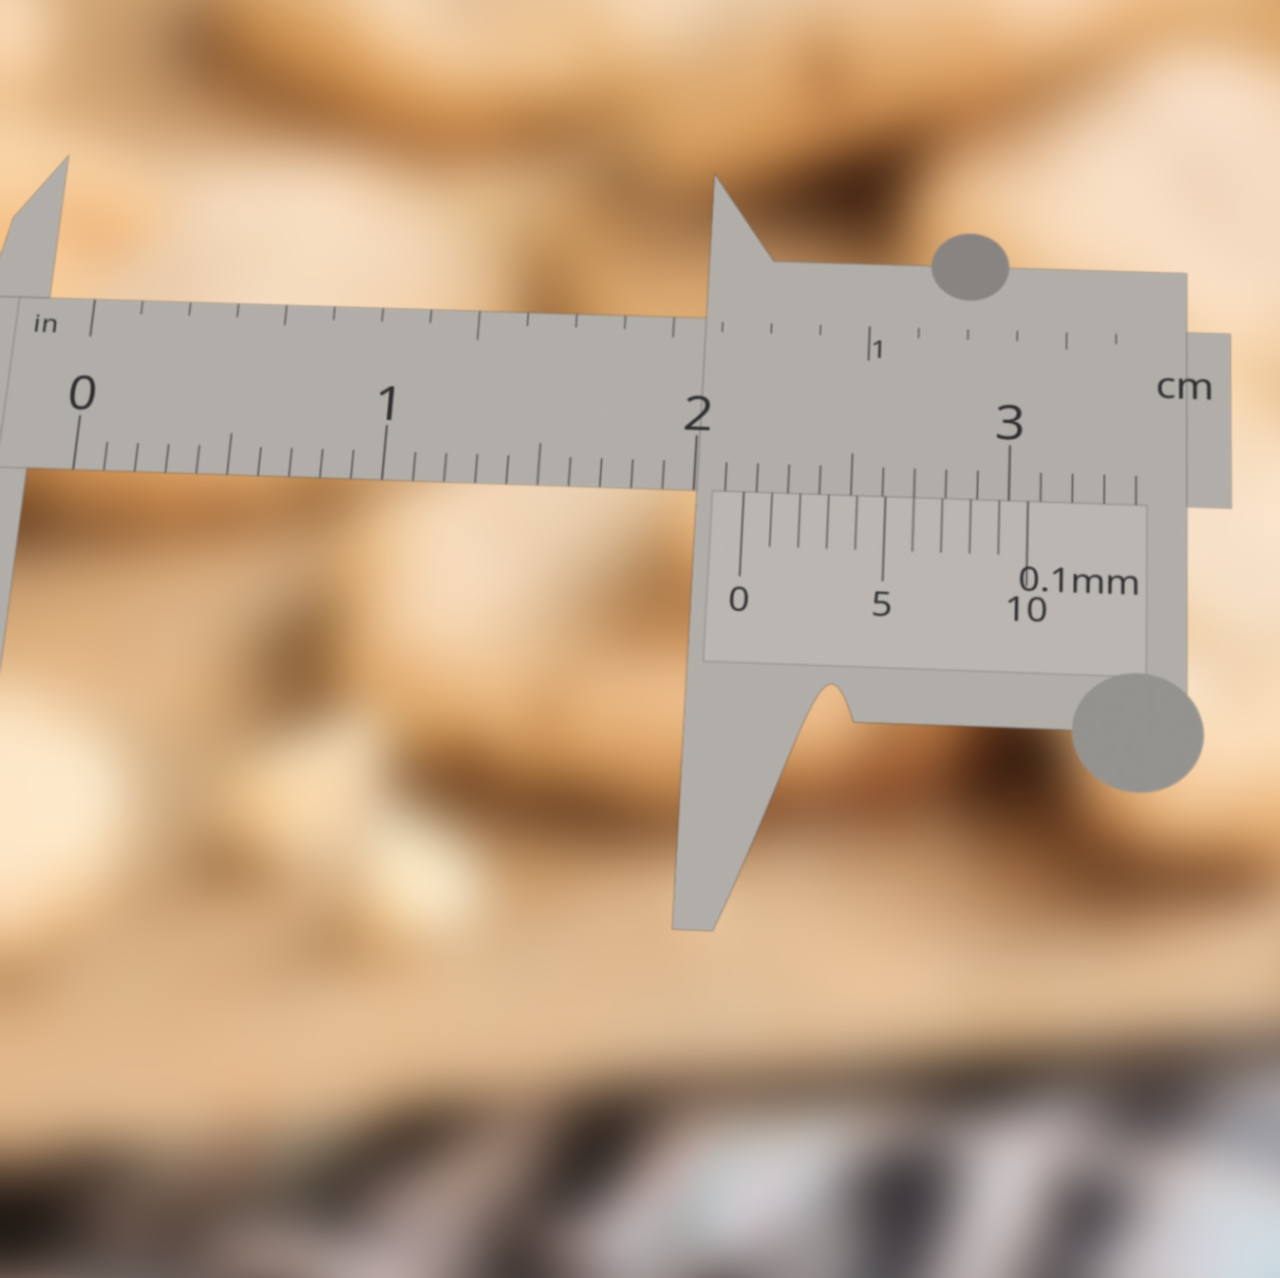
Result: 21.6 (mm)
